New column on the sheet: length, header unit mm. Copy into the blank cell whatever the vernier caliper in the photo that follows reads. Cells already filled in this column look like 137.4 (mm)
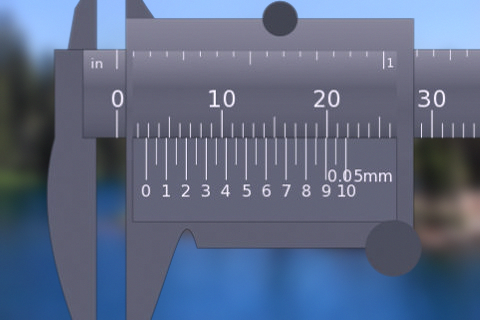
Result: 2.8 (mm)
